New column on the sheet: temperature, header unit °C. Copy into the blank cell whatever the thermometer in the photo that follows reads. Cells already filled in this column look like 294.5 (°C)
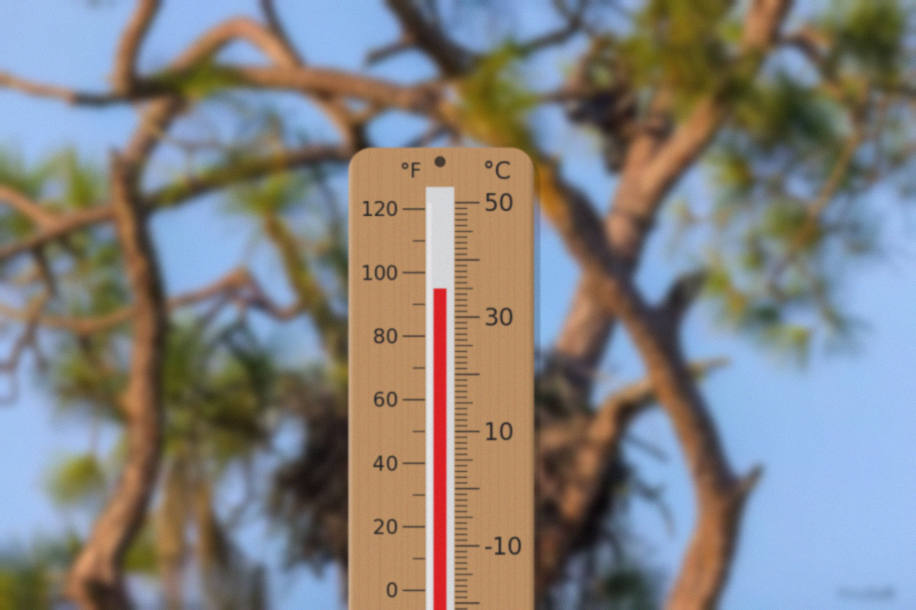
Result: 35 (°C)
